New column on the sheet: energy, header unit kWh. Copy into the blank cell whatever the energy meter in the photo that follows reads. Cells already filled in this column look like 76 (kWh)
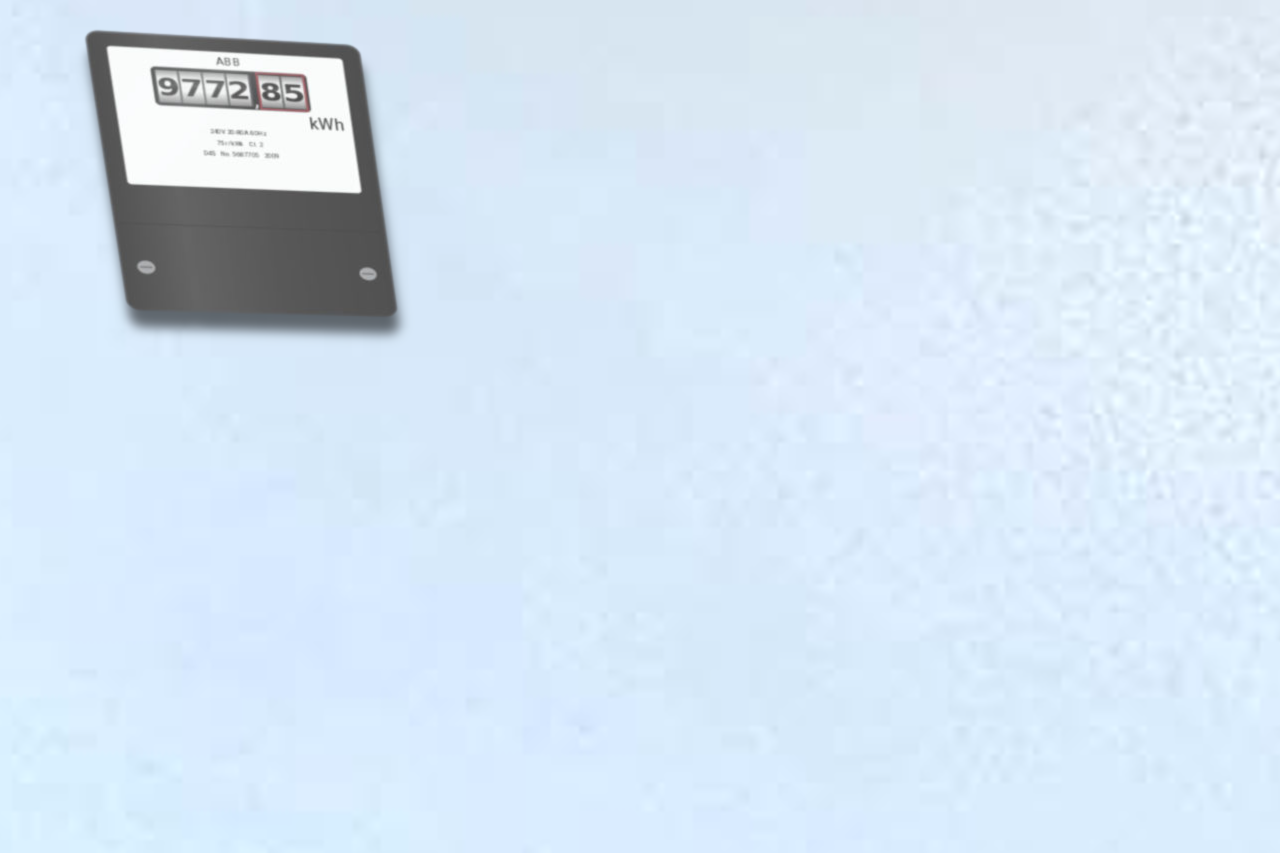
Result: 9772.85 (kWh)
